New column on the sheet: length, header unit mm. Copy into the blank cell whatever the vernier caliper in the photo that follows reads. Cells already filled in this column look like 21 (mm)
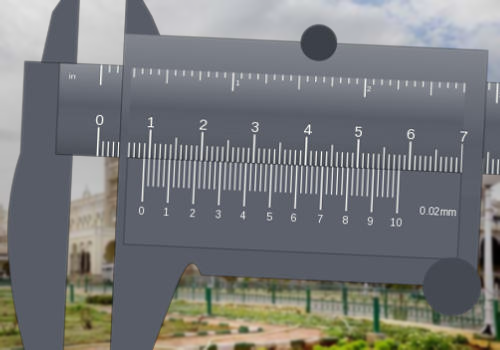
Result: 9.0 (mm)
